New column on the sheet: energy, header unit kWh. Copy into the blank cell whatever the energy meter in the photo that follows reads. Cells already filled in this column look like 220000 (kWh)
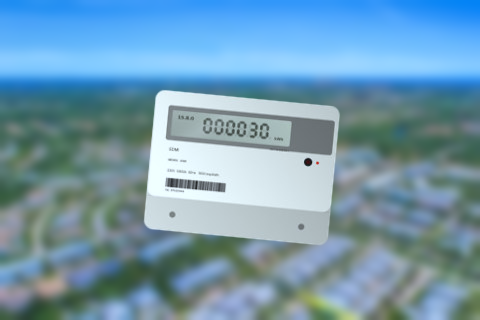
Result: 30 (kWh)
